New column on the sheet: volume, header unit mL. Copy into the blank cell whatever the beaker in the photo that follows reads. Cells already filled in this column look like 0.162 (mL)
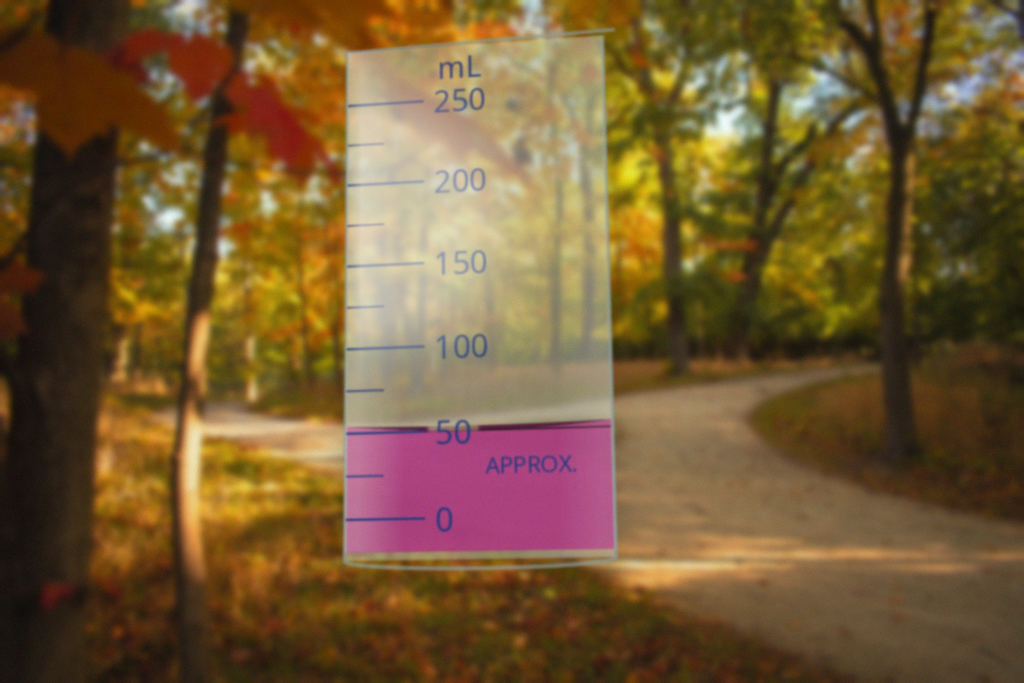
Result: 50 (mL)
